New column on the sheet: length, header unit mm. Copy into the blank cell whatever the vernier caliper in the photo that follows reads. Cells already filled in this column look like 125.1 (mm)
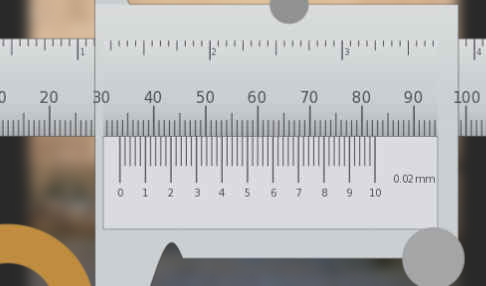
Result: 33.5 (mm)
